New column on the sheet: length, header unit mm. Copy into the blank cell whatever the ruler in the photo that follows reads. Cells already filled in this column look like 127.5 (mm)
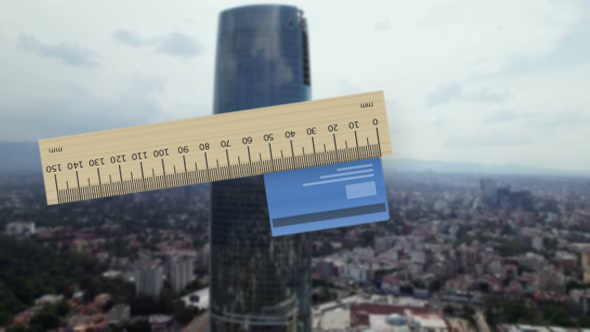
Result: 55 (mm)
